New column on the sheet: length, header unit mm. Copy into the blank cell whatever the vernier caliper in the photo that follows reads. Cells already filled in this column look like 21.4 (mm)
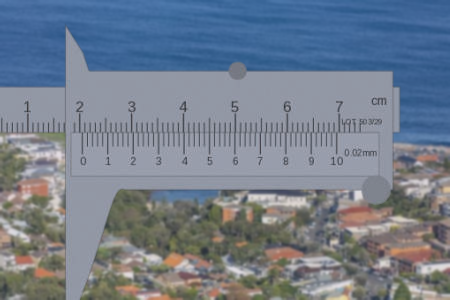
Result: 20.5 (mm)
